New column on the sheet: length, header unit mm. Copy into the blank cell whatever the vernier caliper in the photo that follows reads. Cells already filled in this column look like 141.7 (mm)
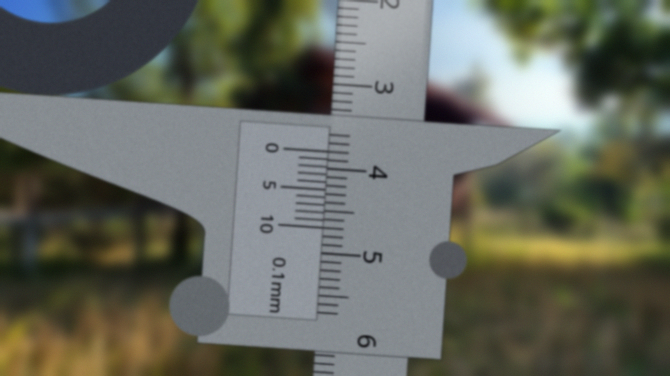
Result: 38.0 (mm)
